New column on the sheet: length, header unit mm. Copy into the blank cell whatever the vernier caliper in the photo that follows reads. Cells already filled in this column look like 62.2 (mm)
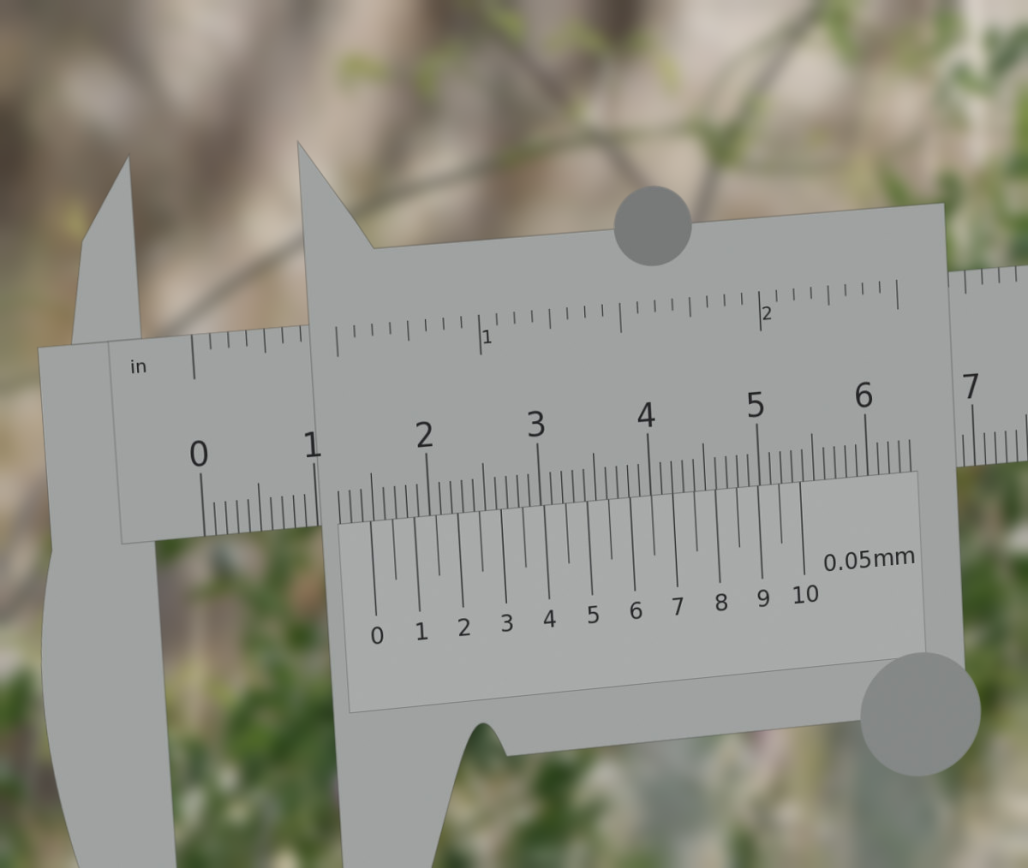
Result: 14.7 (mm)
